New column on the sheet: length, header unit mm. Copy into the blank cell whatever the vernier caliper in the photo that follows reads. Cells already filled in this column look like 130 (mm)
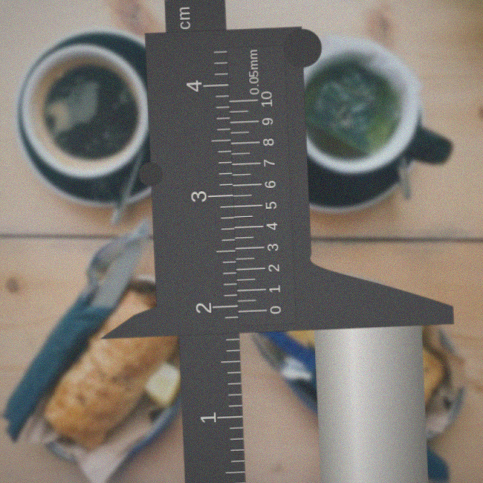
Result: 19.5 (mm)
